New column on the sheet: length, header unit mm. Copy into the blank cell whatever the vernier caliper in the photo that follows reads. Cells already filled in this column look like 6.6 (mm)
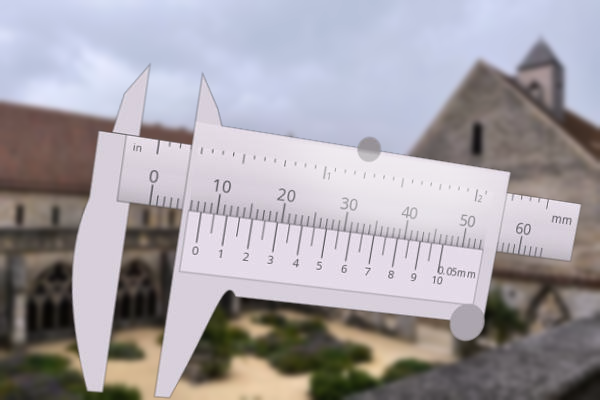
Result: 7.6 (mm)
